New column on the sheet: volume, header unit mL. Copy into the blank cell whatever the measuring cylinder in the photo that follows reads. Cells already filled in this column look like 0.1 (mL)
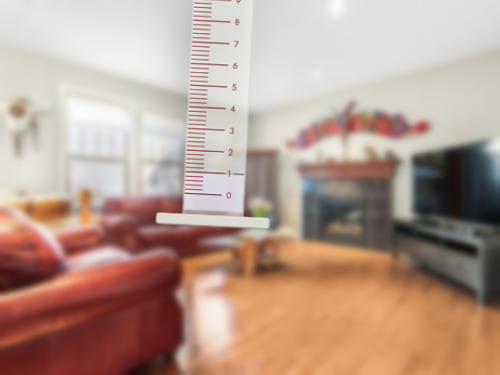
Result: 1 (mL)
